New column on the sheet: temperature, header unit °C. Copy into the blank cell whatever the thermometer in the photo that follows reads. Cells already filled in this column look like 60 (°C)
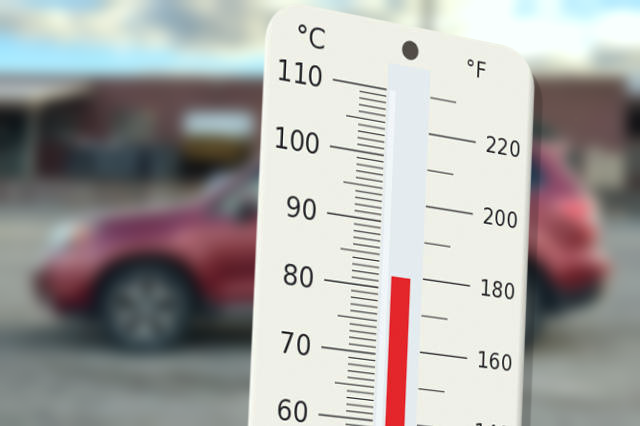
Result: 82 (°C)
